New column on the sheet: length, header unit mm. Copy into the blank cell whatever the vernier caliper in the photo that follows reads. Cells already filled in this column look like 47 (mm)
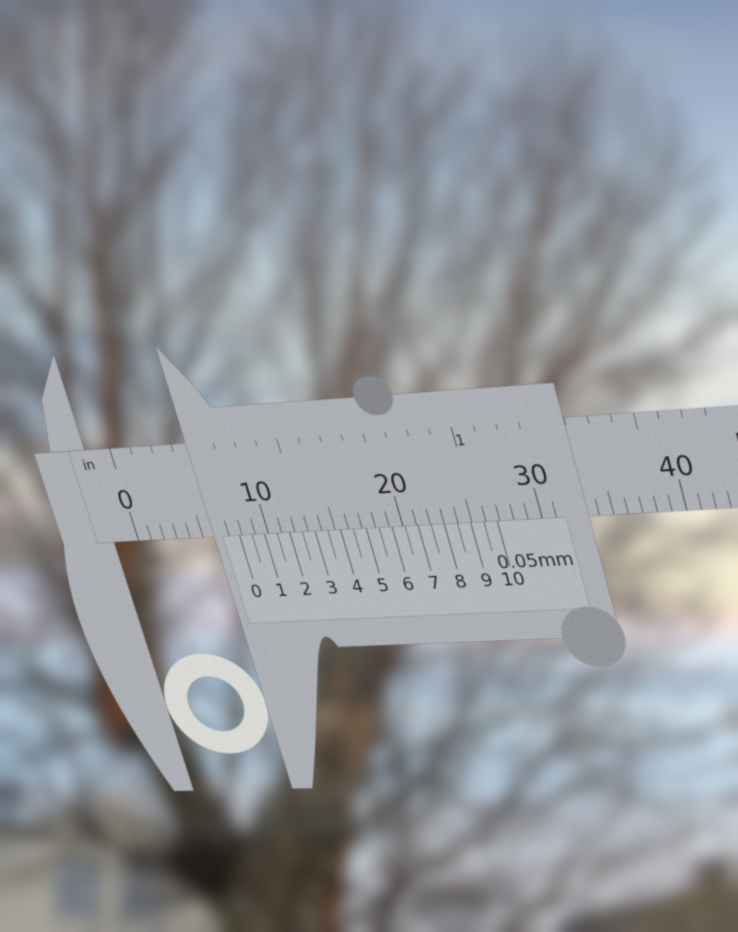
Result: 7.8 (mm)
